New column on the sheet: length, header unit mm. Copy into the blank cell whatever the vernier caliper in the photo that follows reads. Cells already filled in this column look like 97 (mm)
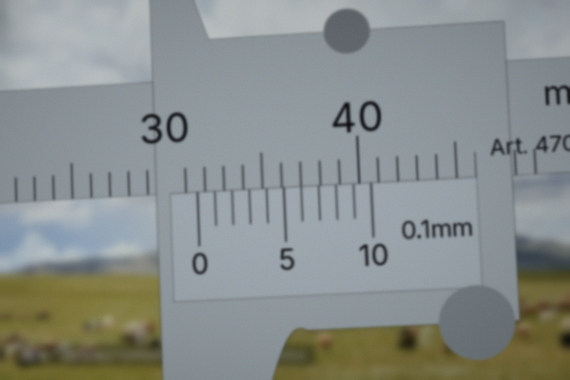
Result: 31.6 (mm)
